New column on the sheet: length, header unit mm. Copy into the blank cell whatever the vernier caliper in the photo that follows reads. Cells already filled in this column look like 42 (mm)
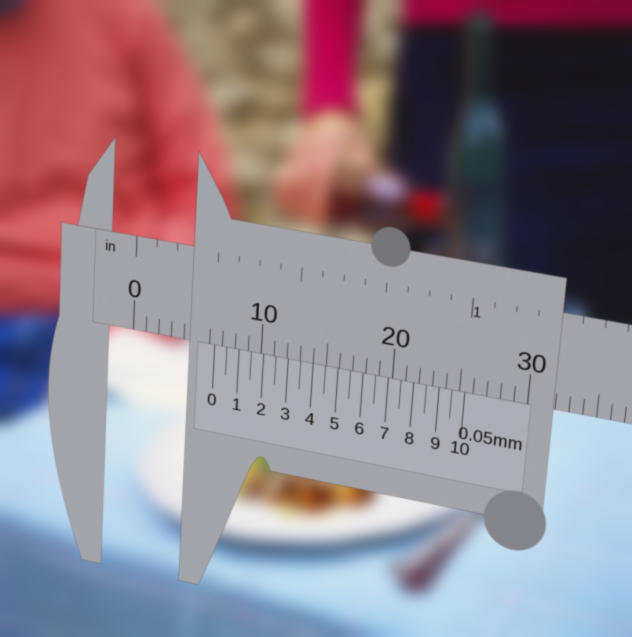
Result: 6.4 (mm)
